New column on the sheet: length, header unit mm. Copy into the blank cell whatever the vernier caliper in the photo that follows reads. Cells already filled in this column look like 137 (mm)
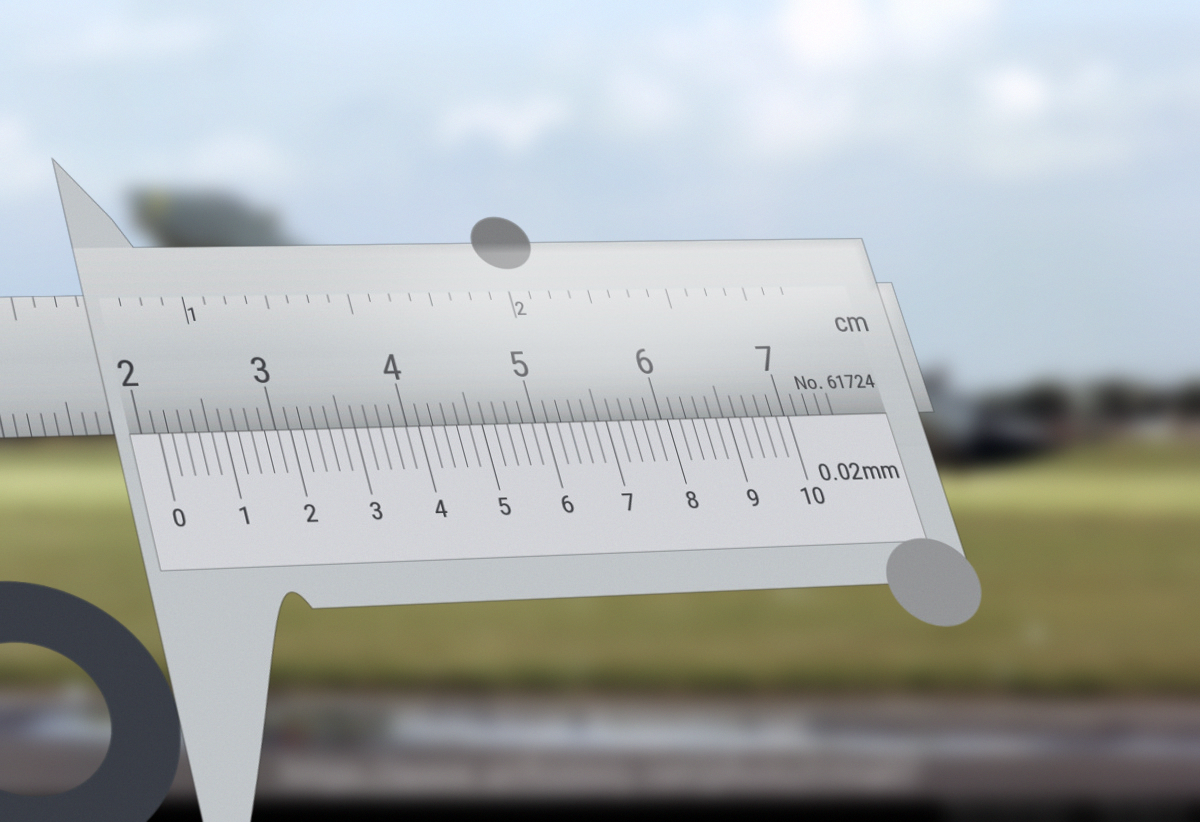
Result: 21.3 (mm)
